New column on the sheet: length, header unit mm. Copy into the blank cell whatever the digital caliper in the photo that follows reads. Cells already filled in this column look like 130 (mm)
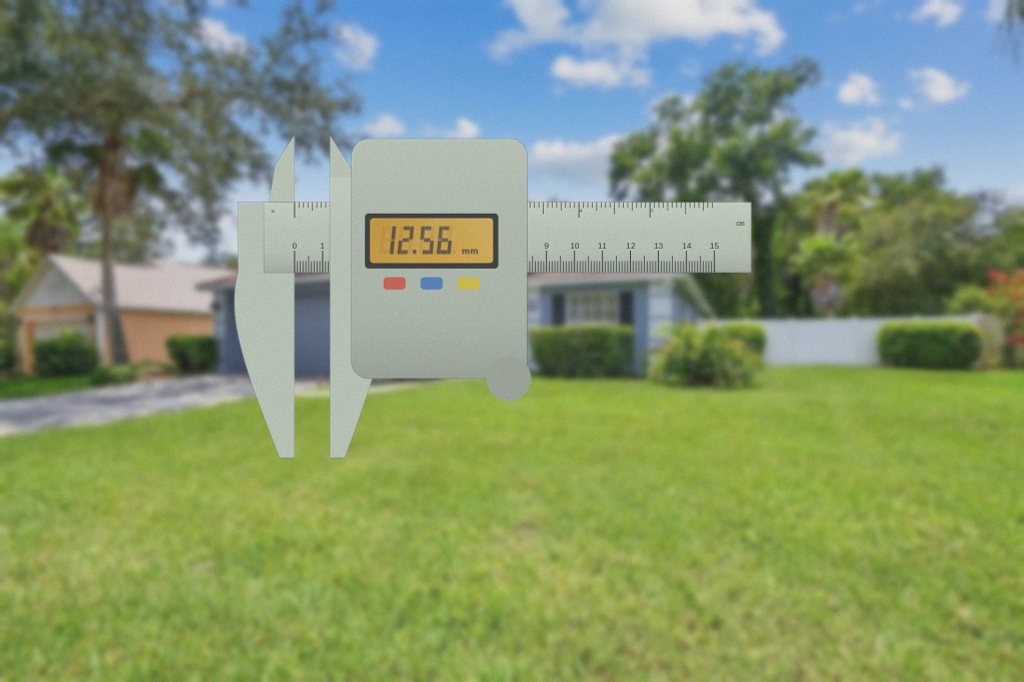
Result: 12.56 (mm)
